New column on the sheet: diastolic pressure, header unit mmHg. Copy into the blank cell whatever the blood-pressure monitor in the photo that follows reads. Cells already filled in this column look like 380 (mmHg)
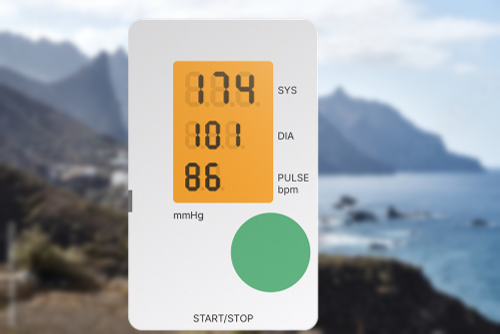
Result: 101 (mmHg)
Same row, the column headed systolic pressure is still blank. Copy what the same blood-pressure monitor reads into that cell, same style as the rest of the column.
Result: 174 (mmHg)
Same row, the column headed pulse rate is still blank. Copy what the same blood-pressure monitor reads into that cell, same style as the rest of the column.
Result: 86 (bpm)
